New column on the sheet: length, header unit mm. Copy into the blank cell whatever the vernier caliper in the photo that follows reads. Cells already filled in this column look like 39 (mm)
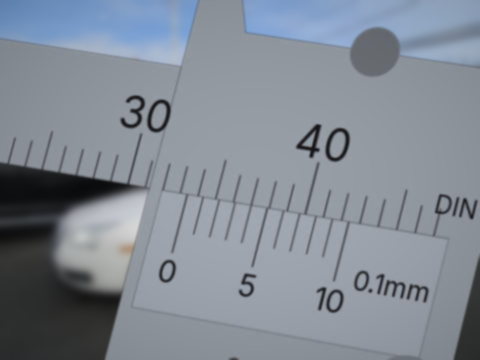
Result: 33.4 (mm)
